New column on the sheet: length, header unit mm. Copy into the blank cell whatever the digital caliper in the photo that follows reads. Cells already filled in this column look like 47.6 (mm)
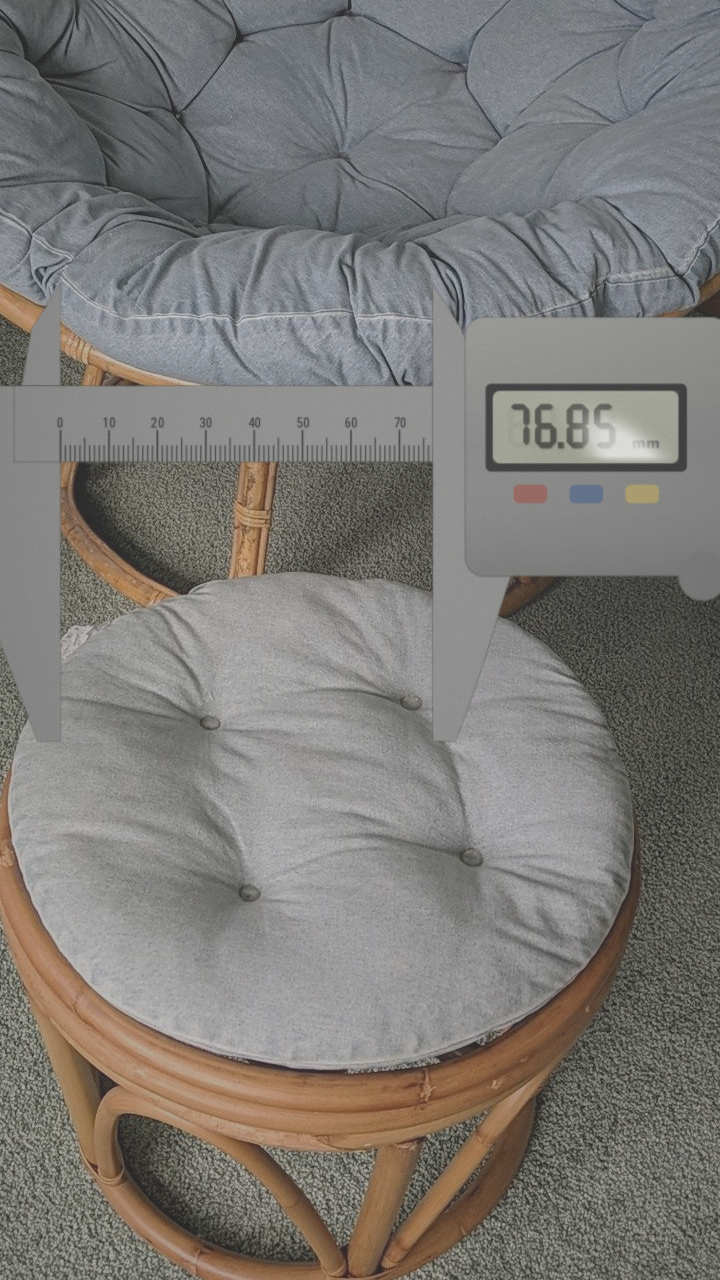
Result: 76.85 (mm)
